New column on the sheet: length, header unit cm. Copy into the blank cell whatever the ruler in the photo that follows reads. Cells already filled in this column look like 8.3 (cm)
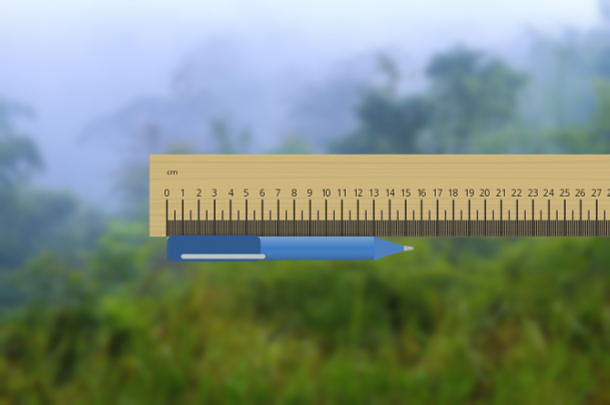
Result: 15.5 (cm)
